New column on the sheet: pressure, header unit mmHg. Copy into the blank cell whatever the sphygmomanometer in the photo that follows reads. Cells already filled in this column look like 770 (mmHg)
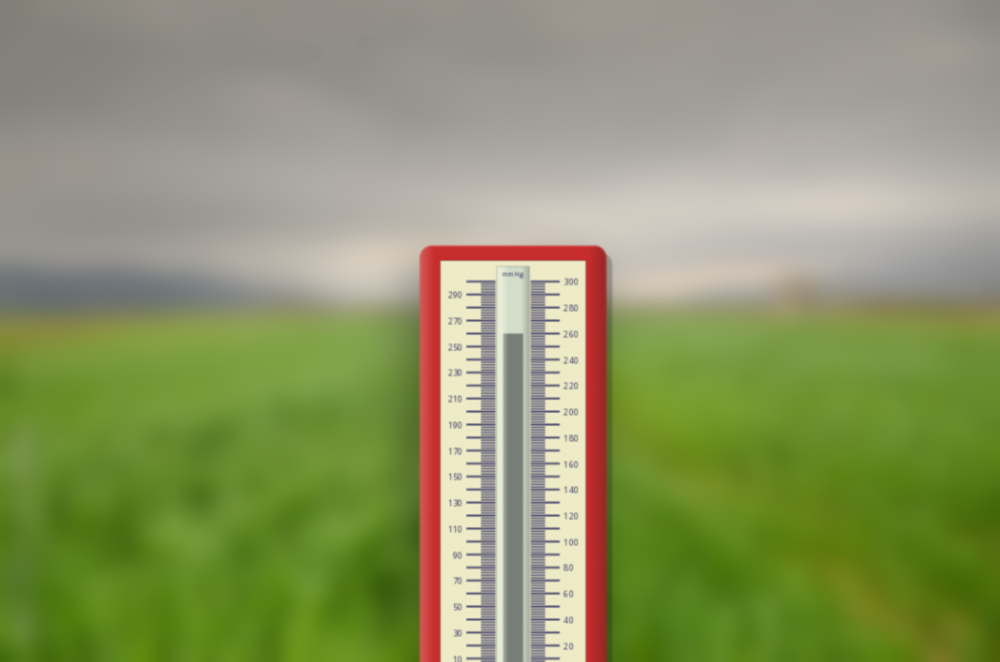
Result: 260 (mmHg)
